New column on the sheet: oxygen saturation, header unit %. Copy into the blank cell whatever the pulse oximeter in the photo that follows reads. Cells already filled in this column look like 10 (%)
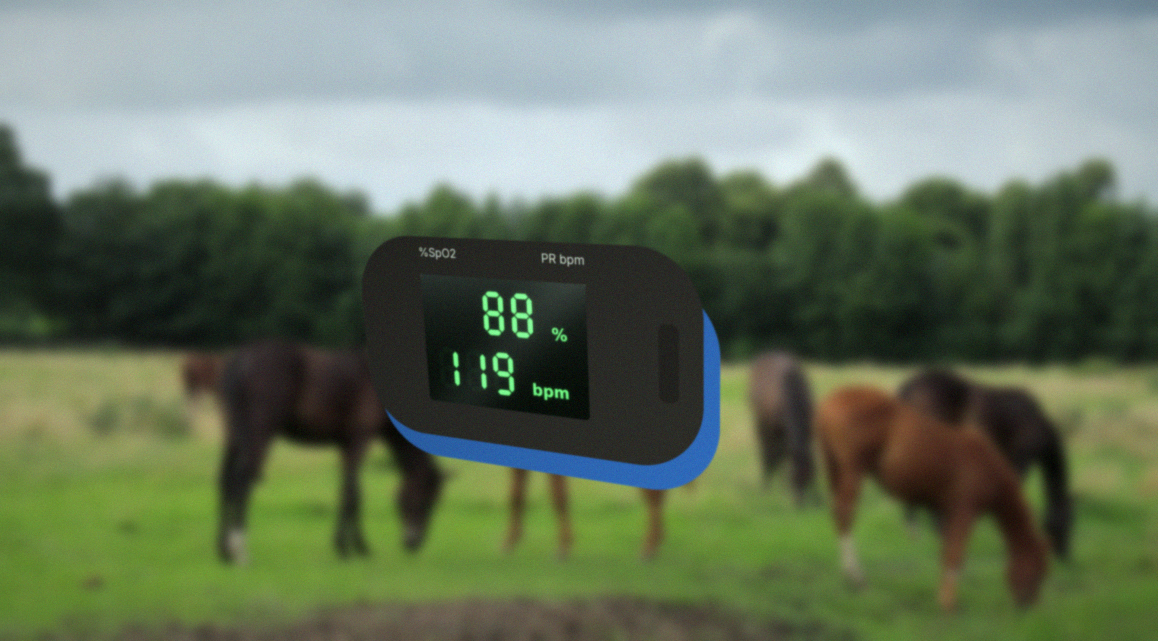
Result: 88 (%)
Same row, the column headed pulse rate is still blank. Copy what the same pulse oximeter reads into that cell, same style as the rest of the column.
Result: 119 (bpm)
